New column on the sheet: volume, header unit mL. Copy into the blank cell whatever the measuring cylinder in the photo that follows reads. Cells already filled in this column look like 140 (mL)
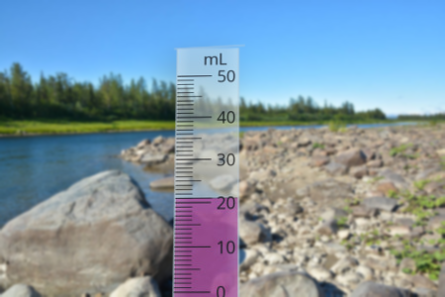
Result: 21 (mL)
